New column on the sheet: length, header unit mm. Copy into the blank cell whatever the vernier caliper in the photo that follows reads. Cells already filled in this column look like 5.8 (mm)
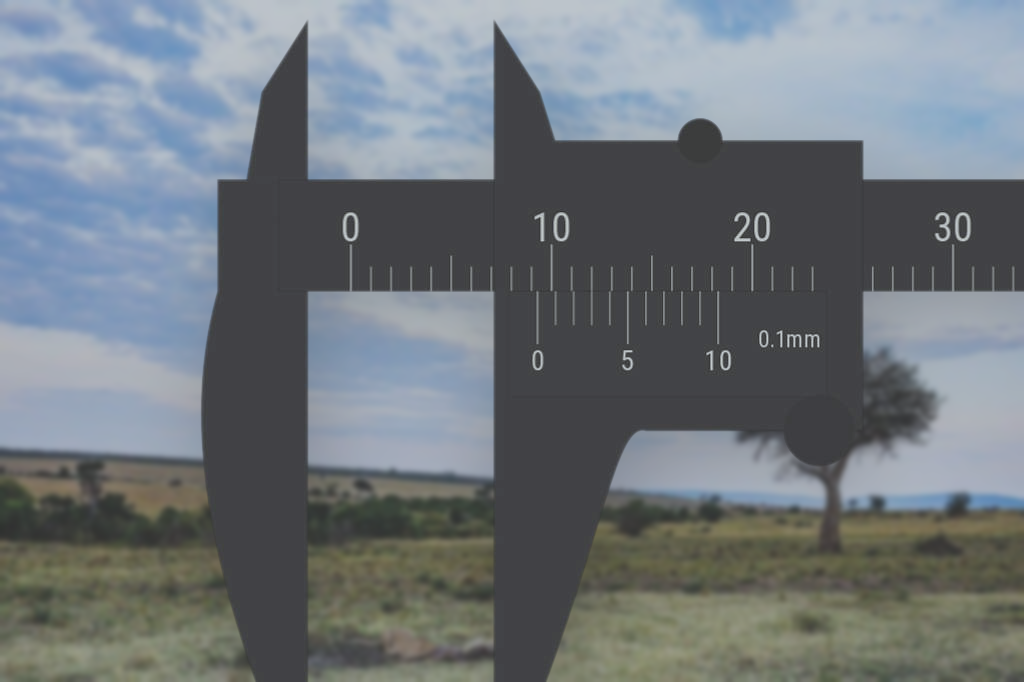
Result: 9.3 (mm)
